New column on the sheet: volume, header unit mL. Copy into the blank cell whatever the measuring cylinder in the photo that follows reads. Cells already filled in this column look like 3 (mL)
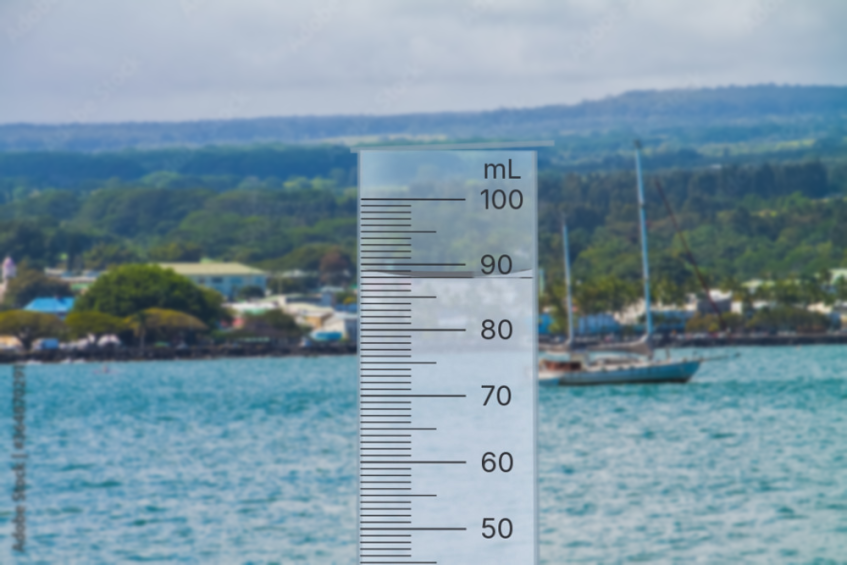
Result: 88 (mL)
